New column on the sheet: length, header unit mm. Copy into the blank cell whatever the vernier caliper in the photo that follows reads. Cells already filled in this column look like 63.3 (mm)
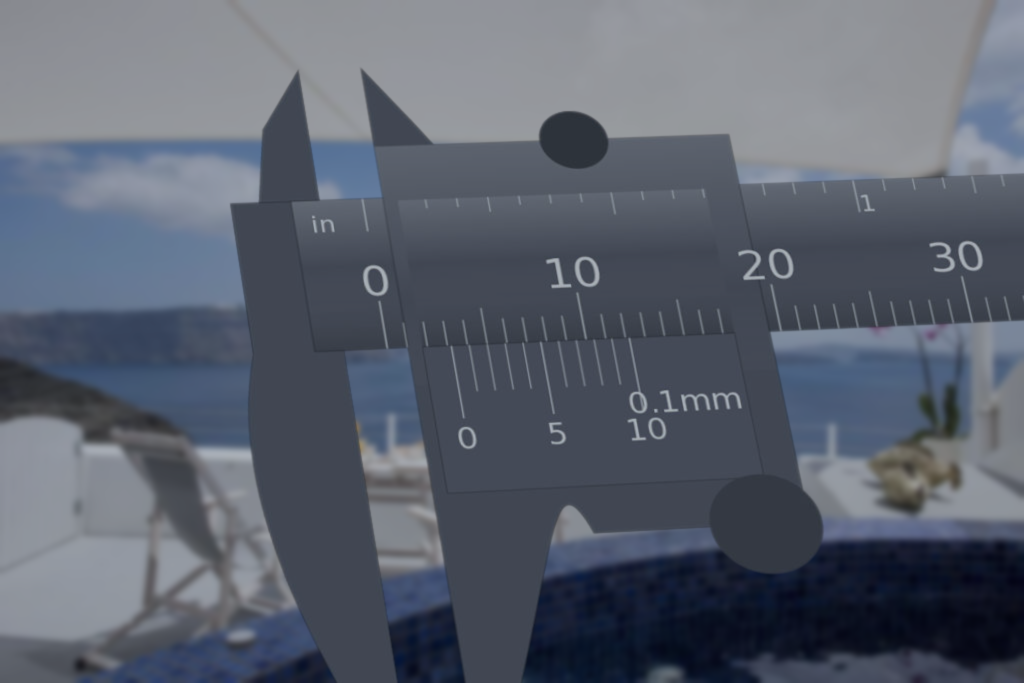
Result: 3.2 (mm)
